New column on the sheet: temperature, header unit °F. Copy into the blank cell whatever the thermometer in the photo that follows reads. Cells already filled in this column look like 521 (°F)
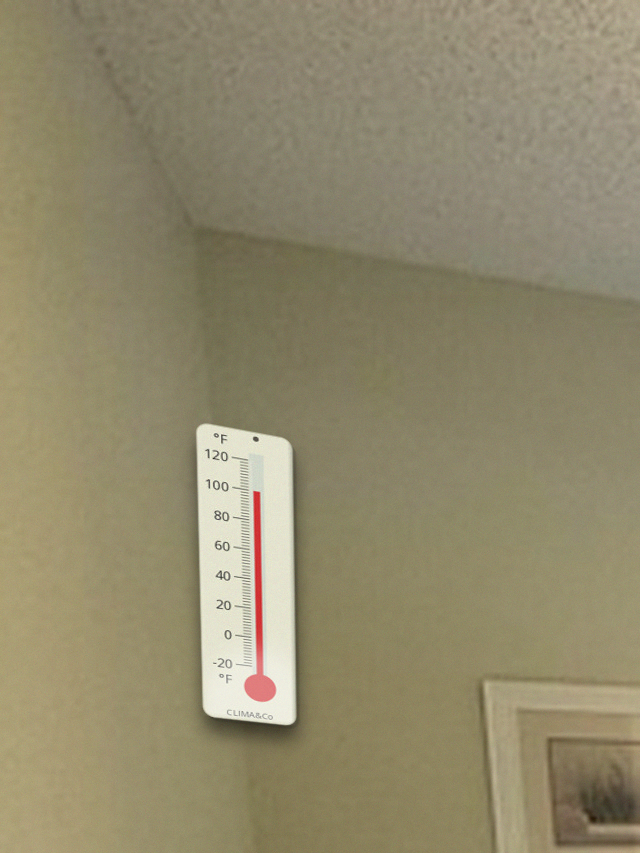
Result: 100 (°F)
